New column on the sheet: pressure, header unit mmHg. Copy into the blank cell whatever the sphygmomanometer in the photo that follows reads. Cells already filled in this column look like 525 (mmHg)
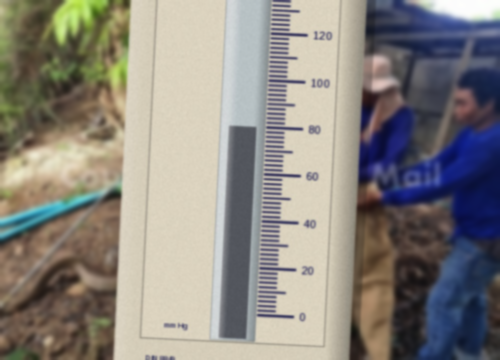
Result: 80 (mmHg)
